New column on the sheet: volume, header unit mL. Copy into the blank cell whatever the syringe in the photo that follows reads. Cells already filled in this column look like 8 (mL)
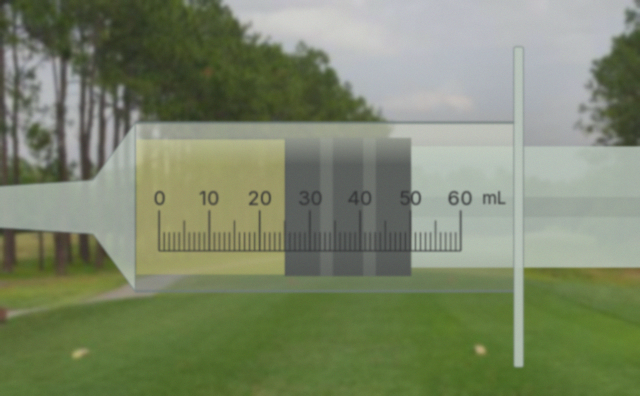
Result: 25 (mL)
